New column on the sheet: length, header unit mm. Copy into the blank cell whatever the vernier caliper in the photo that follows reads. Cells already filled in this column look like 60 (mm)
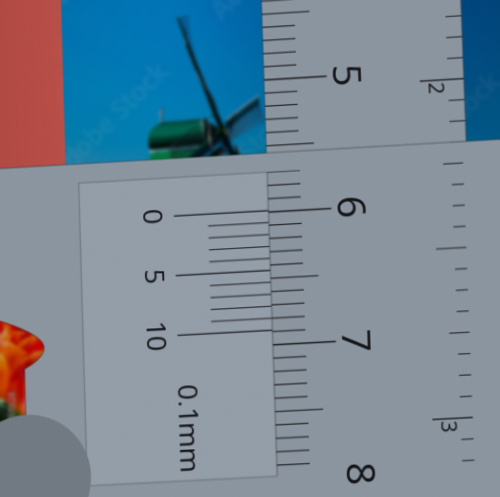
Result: 59.9 (mm)
